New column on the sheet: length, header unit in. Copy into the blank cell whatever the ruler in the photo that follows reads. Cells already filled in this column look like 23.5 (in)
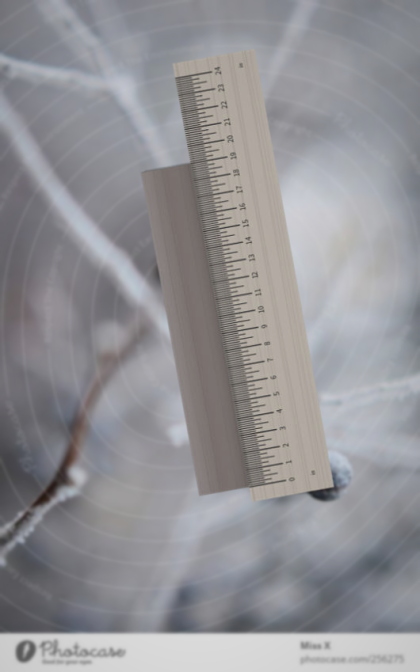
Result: 19 (in)
